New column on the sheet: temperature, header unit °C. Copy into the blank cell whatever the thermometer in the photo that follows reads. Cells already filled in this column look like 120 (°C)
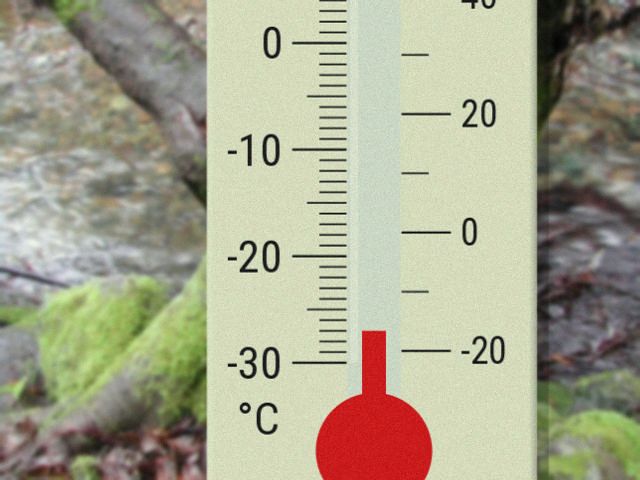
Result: -27 (°C)
